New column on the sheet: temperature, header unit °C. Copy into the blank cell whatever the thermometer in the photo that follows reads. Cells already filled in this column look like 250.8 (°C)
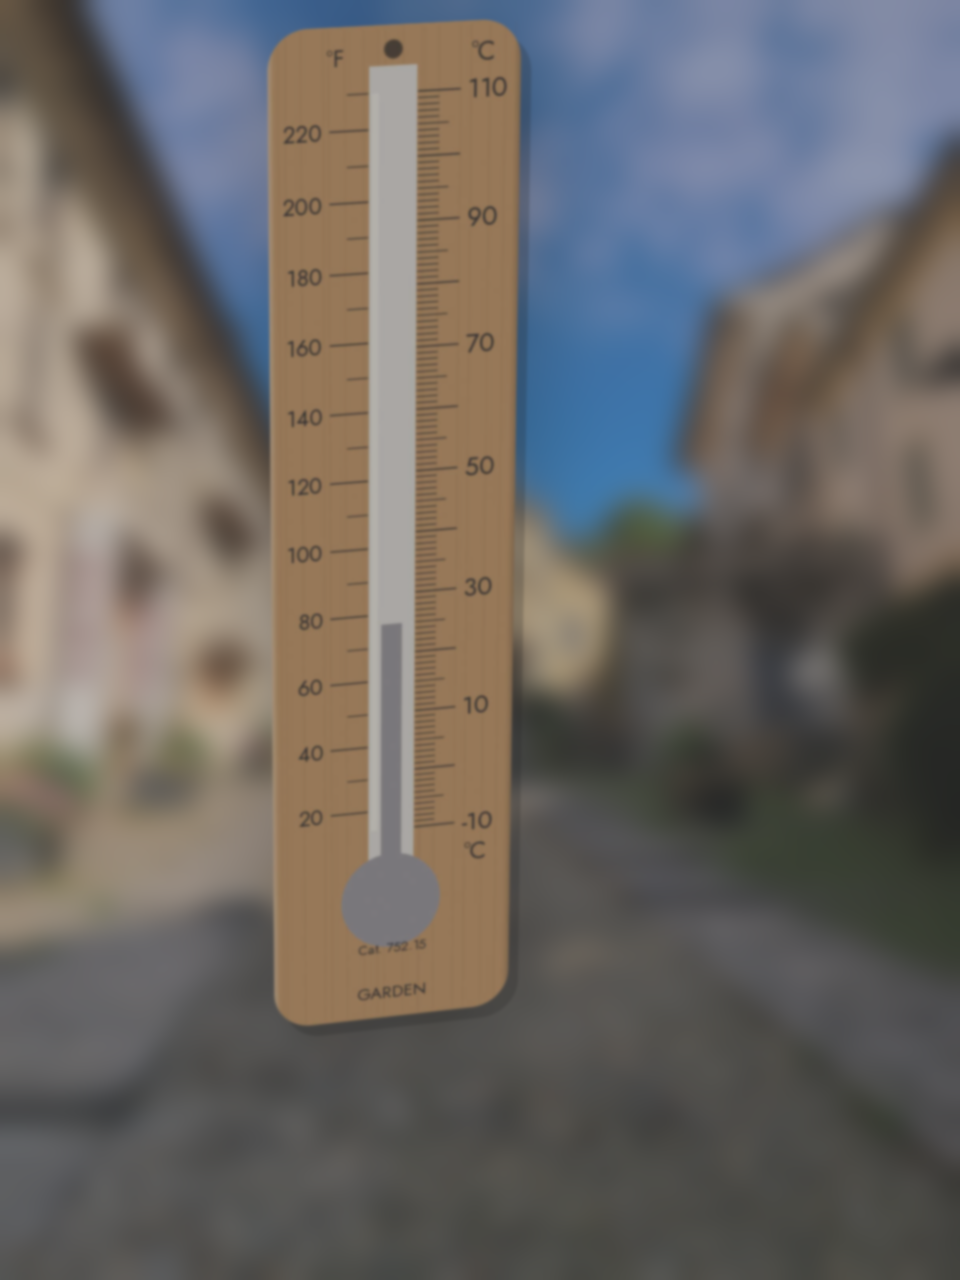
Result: 25 (°C)
